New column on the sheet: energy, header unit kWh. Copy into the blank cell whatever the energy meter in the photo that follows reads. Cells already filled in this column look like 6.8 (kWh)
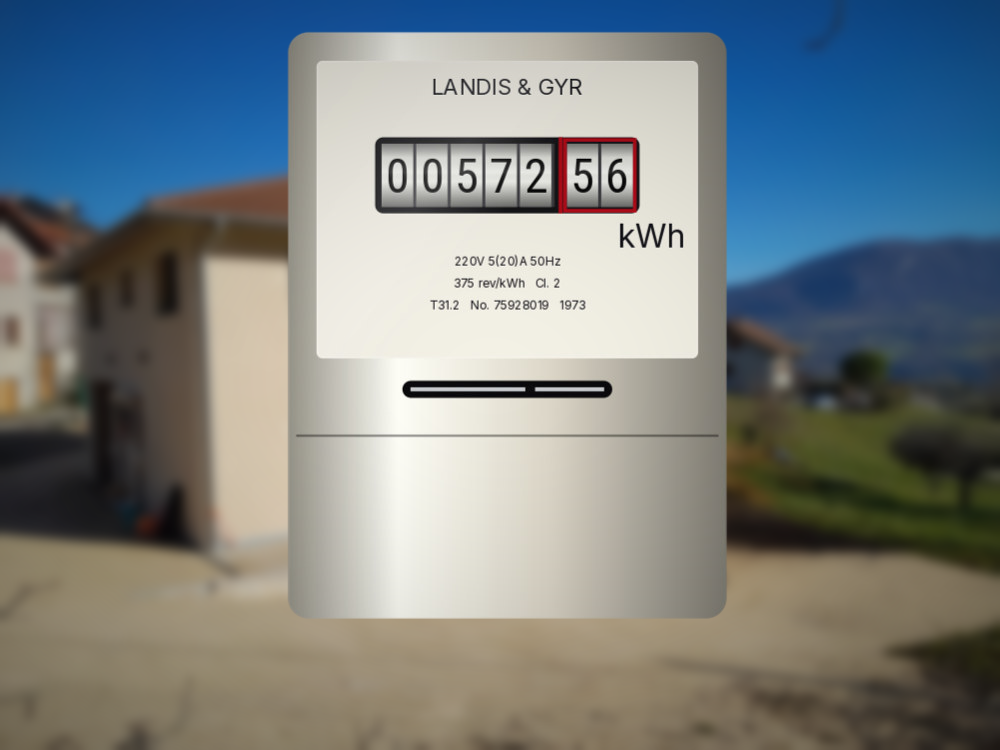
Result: 572.56 (kWh)
